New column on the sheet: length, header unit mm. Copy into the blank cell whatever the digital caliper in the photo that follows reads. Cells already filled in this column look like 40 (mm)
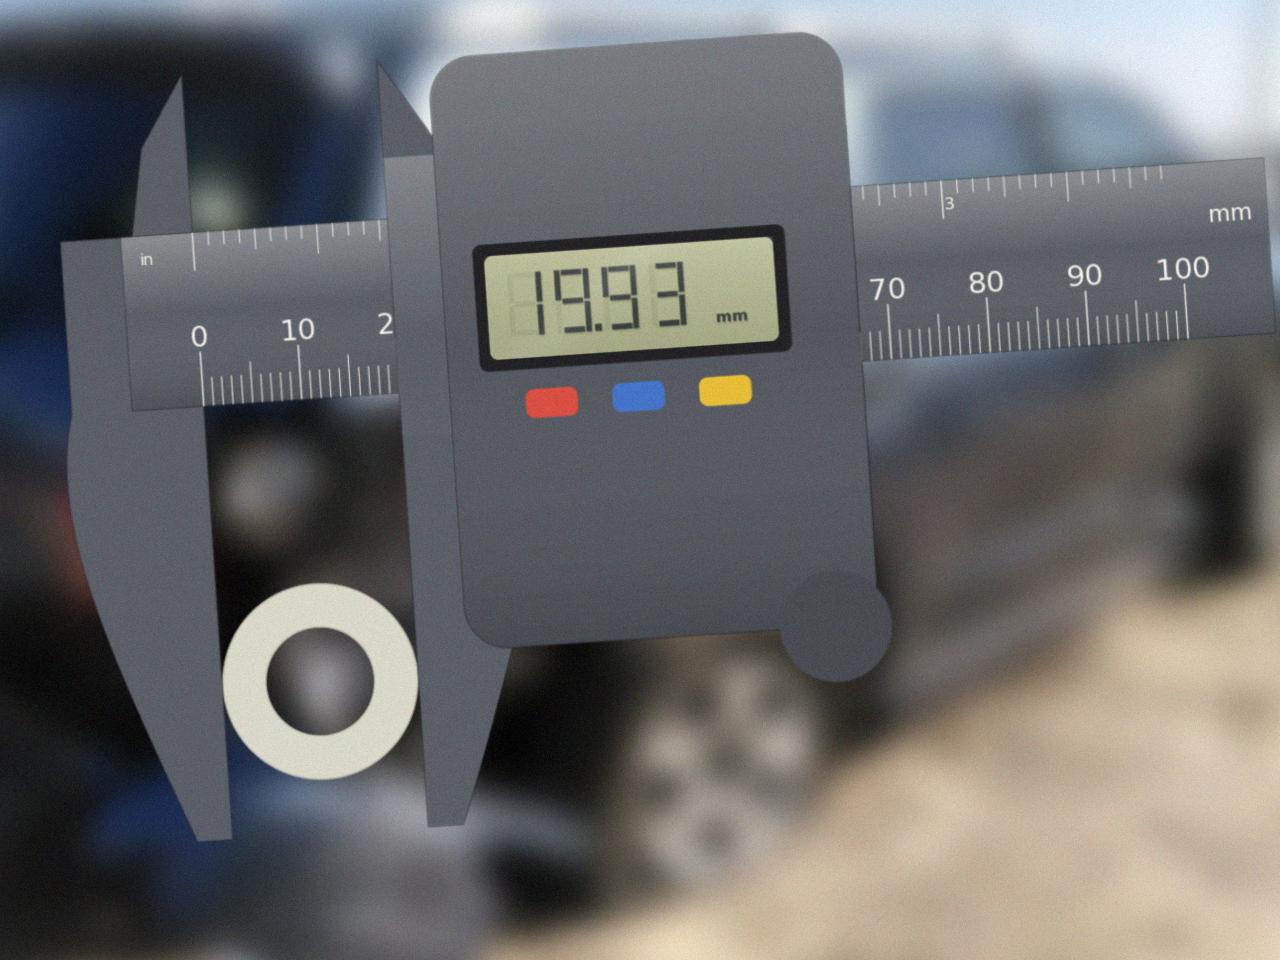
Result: 19.93 (mm)
